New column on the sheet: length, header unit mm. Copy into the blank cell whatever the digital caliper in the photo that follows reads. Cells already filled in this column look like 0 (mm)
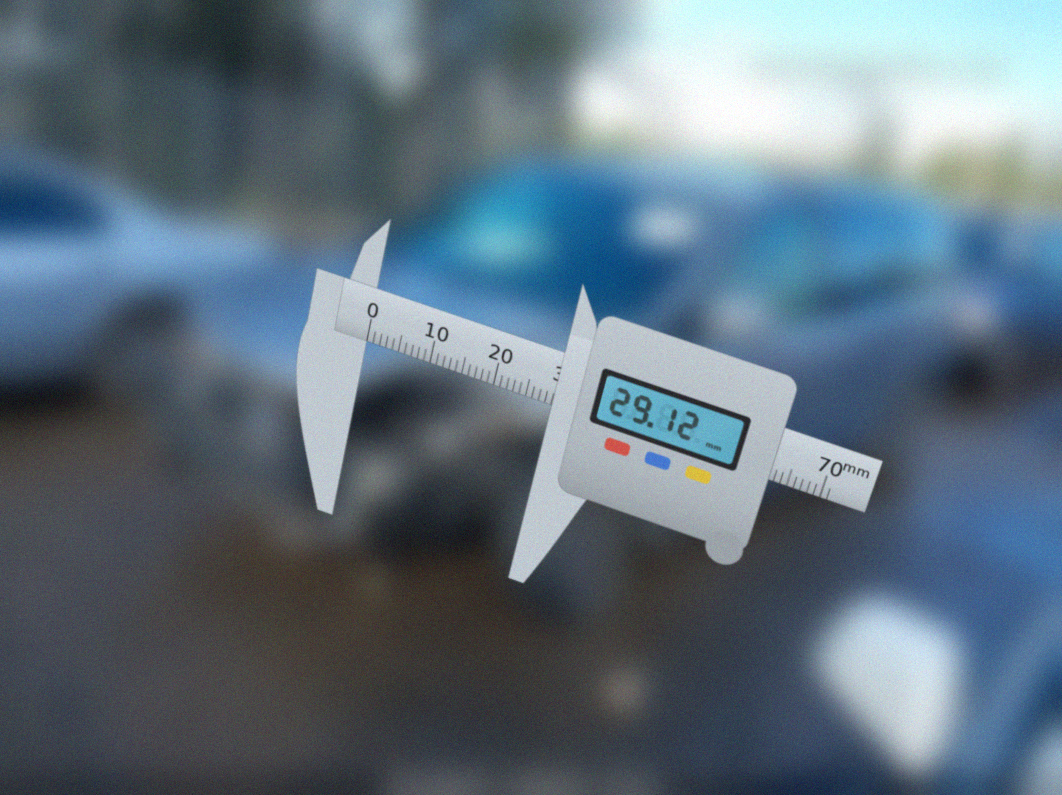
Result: 29.12 (mm)
